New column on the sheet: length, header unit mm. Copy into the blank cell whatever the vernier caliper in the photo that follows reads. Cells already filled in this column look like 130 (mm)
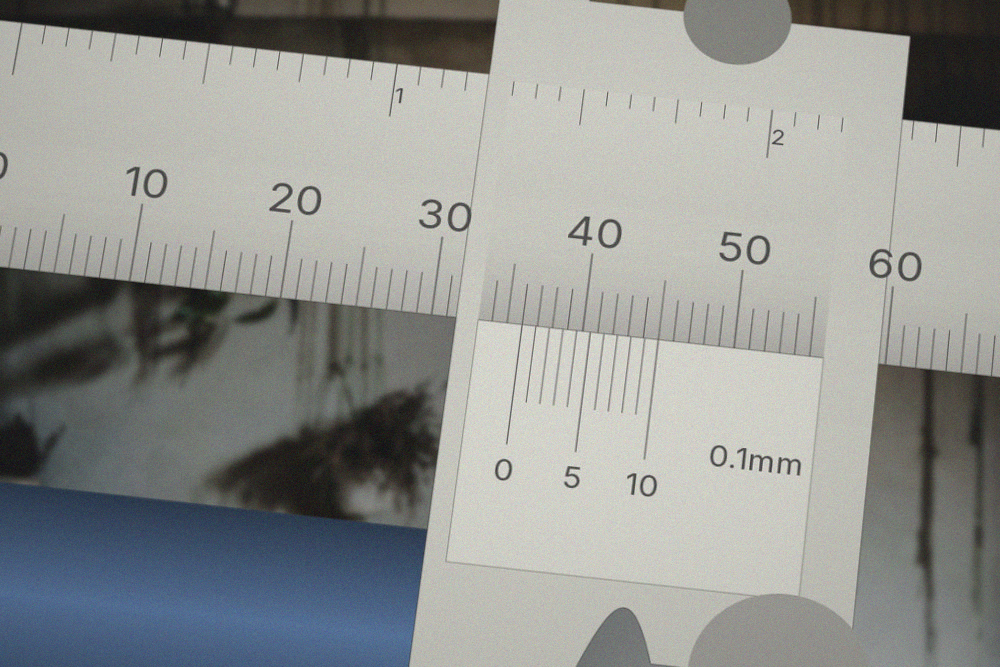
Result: 36.0 (mm)
